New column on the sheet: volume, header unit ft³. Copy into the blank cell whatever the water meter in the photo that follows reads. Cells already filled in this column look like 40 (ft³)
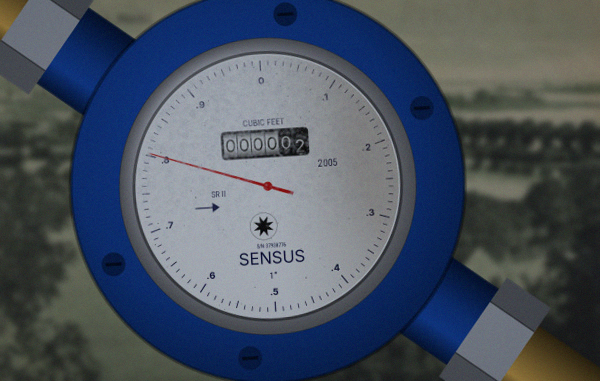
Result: 1.80 (ft³)
